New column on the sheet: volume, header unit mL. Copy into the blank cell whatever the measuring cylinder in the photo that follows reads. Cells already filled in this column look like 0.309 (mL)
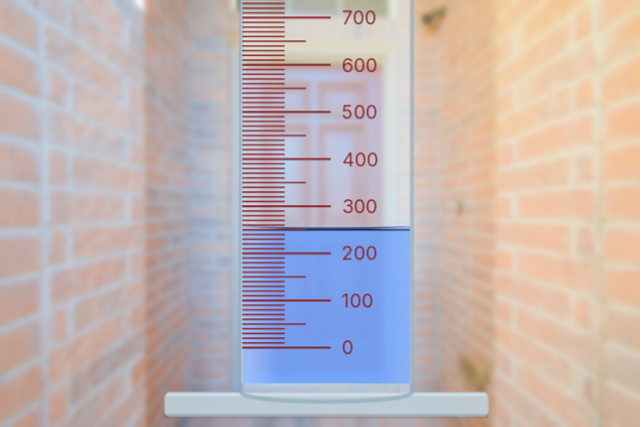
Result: 250 (mL)
